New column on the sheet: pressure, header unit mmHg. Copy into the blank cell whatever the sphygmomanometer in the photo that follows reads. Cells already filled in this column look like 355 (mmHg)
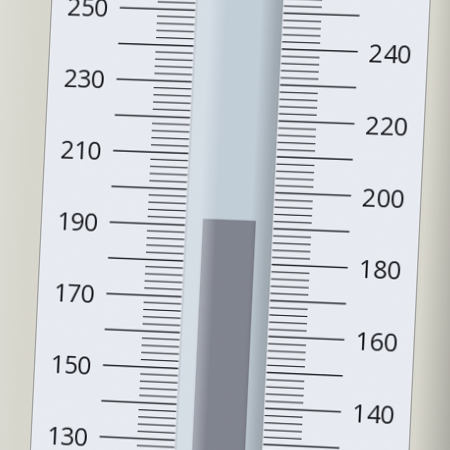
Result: 192 (mmHg)
